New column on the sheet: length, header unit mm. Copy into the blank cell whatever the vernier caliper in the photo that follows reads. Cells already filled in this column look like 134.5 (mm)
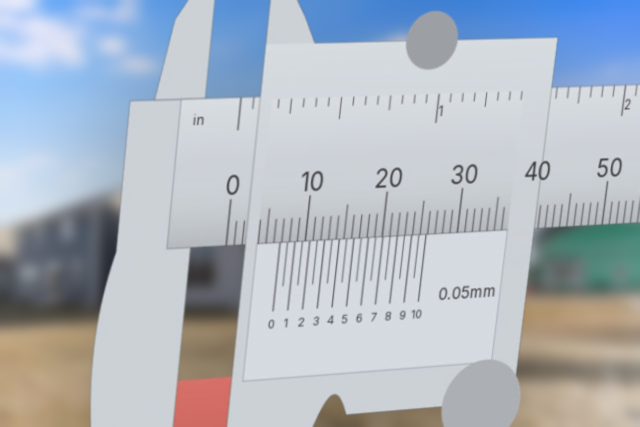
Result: 6.8 (mm)
